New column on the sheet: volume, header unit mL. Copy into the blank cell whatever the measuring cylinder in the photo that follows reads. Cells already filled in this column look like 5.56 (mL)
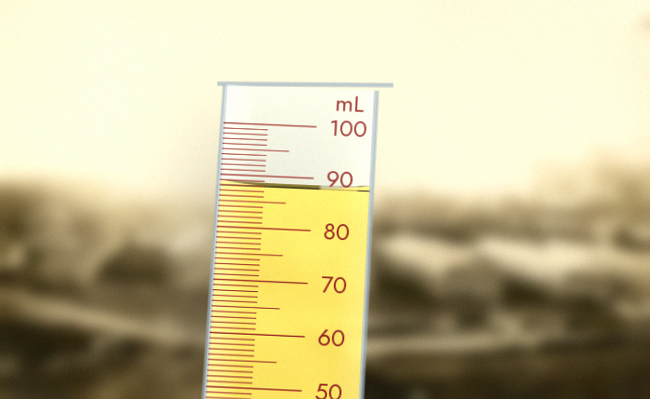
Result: 88 (mL)
